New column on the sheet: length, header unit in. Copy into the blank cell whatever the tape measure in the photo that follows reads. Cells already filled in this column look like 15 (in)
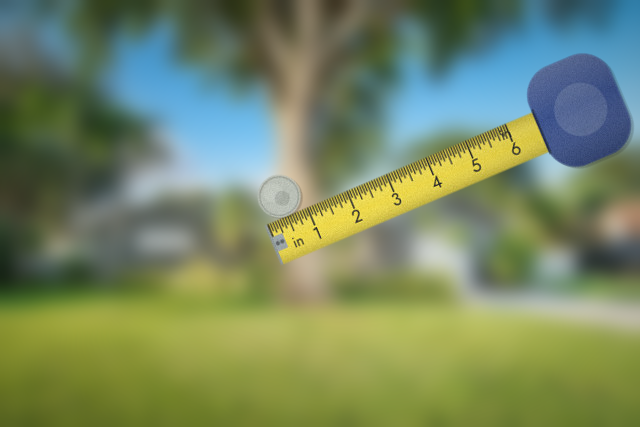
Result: 1 (in)
